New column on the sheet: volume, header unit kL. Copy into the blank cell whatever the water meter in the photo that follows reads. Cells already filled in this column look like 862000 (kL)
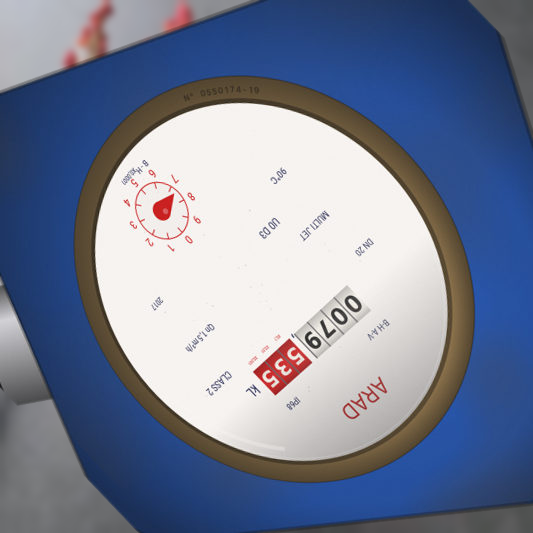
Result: 79.5357 (kL)
